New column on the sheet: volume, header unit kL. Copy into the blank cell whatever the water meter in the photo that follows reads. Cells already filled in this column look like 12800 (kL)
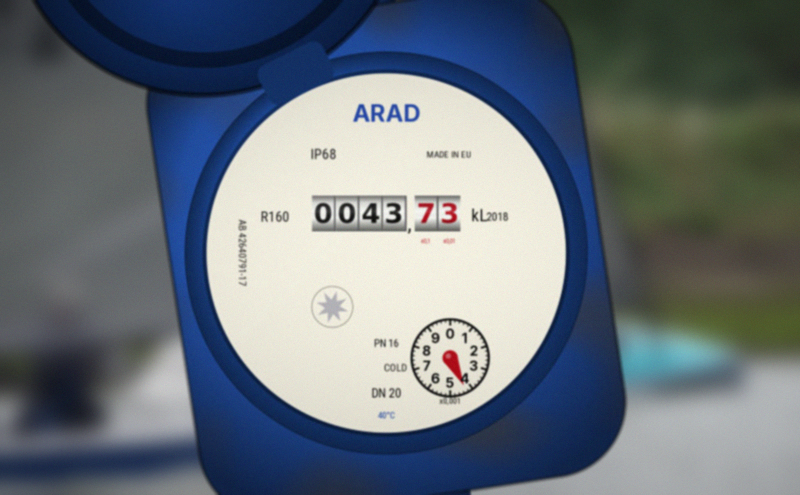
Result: 43.734 (kL)
